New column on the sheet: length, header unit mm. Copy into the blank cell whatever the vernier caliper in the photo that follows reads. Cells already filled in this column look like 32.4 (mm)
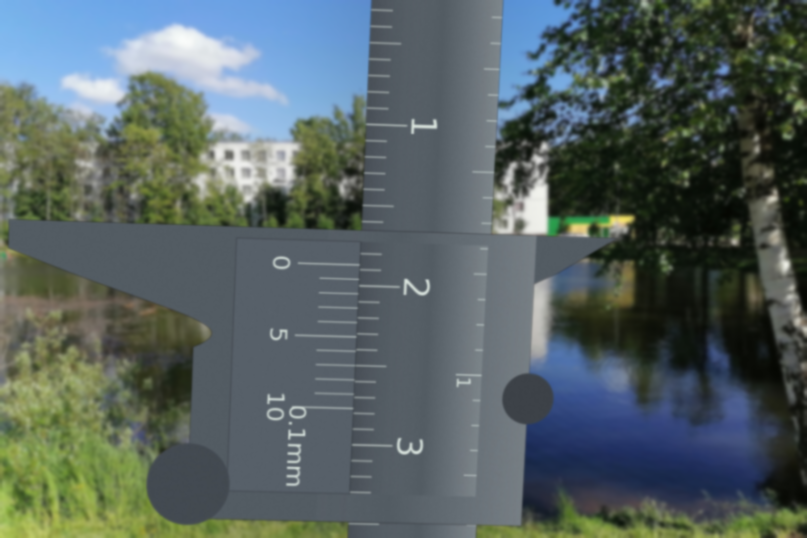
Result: 18.7 (mm)
